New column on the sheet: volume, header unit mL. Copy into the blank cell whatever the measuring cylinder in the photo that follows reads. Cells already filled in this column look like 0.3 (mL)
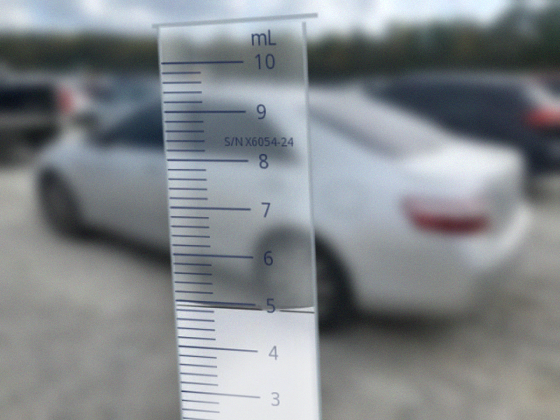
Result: 4.9 (mL)
